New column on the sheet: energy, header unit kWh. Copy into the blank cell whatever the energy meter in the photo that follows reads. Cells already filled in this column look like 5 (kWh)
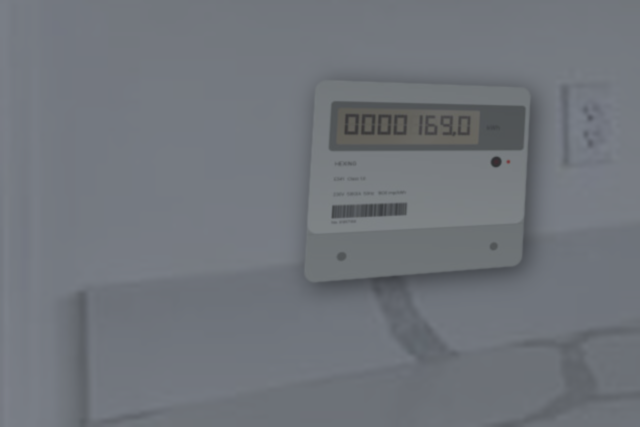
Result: 169.0 (kWh)
